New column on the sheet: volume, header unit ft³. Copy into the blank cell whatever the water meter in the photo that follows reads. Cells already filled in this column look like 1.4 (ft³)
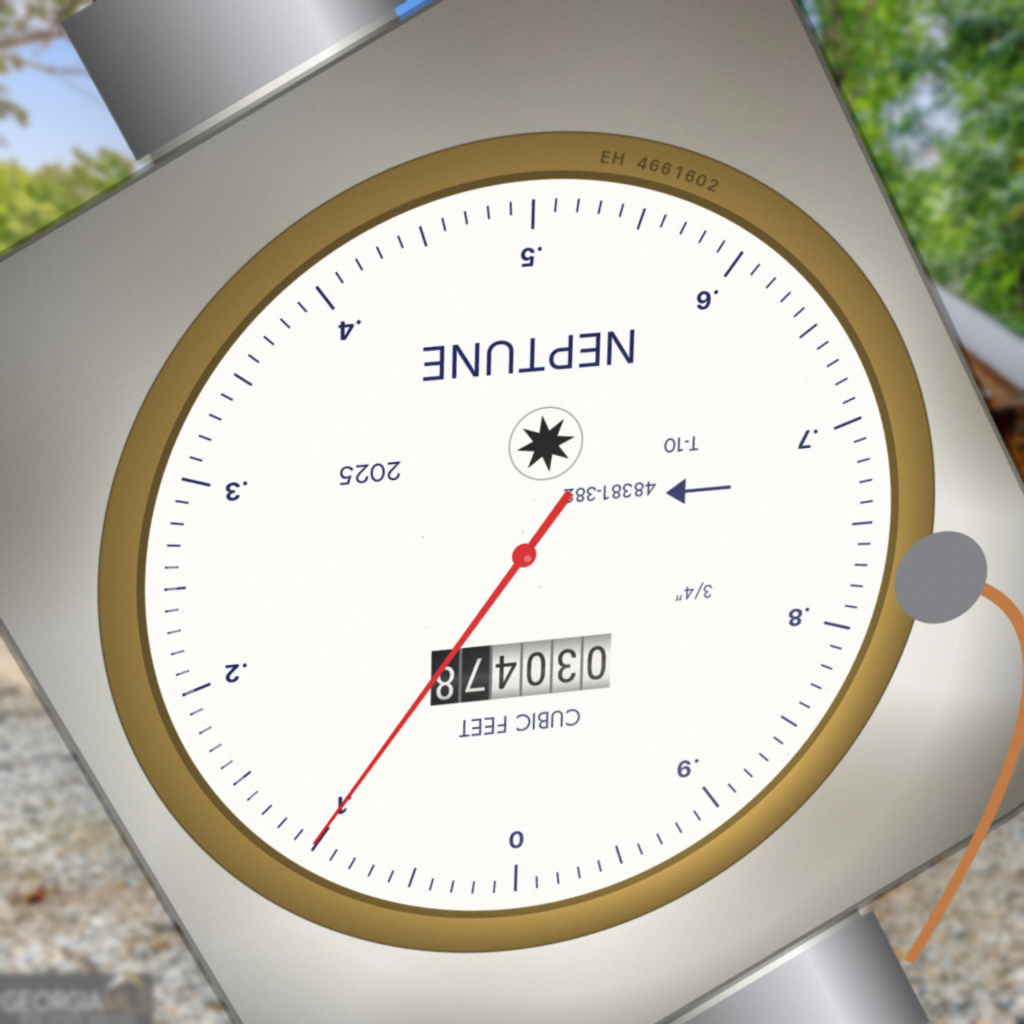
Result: 30478.10 (ft³)
